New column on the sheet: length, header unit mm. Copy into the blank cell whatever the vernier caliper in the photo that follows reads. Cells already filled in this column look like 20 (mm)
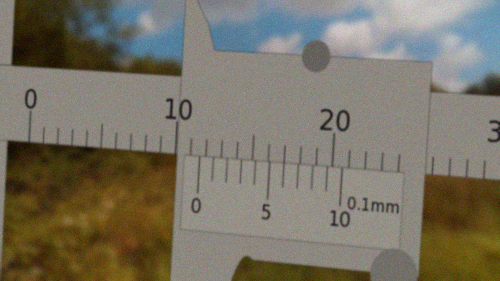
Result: 11.6 (mm)
